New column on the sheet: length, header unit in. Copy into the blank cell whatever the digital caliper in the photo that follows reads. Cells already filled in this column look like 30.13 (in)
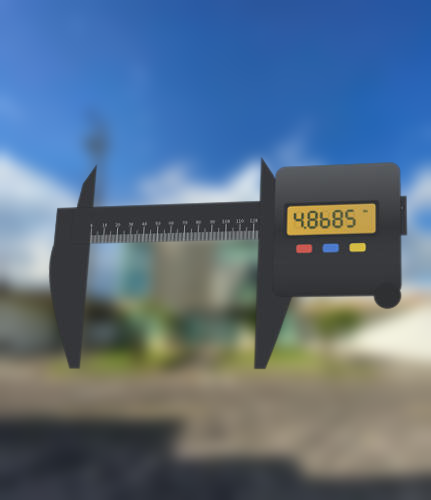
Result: 4.8685 (in)
